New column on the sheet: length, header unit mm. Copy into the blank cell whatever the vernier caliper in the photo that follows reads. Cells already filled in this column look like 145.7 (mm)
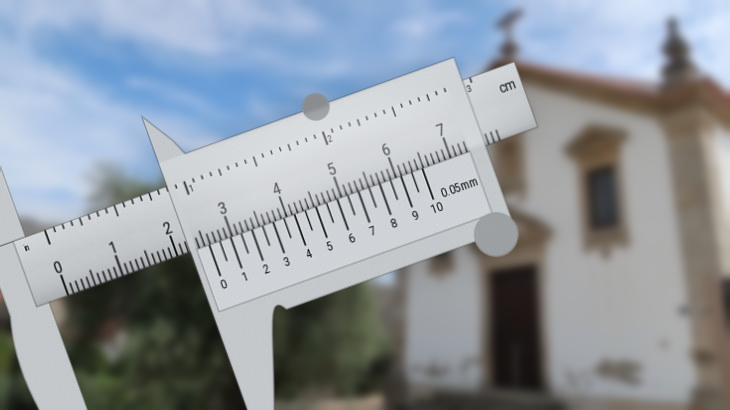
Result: 25.8 (mm)
